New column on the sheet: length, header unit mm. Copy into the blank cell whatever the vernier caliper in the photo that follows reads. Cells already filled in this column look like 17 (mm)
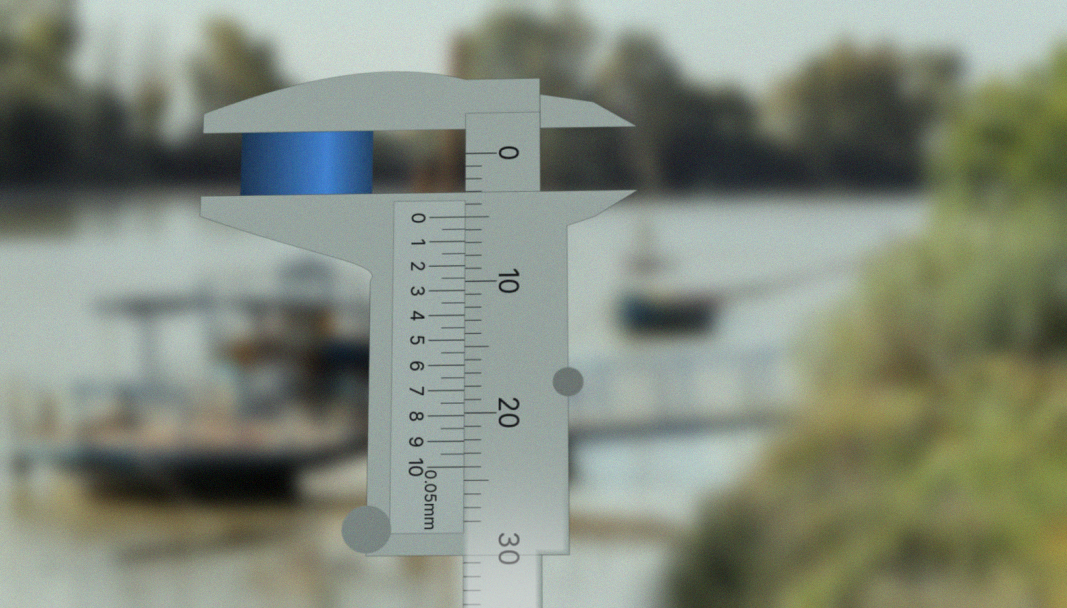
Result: 5.0 (mm)
